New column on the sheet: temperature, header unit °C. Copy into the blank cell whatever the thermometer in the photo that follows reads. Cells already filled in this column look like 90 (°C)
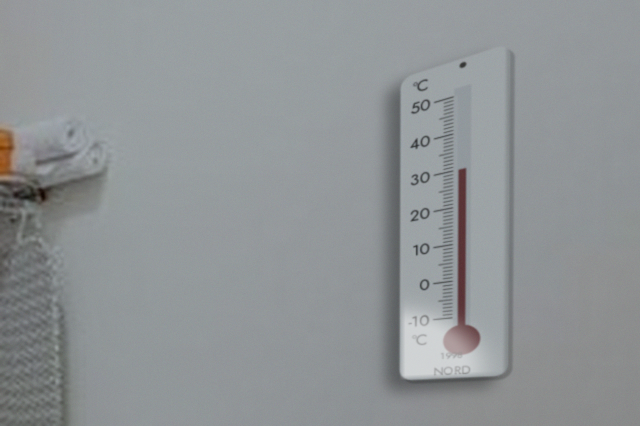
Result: 30 (°C)
